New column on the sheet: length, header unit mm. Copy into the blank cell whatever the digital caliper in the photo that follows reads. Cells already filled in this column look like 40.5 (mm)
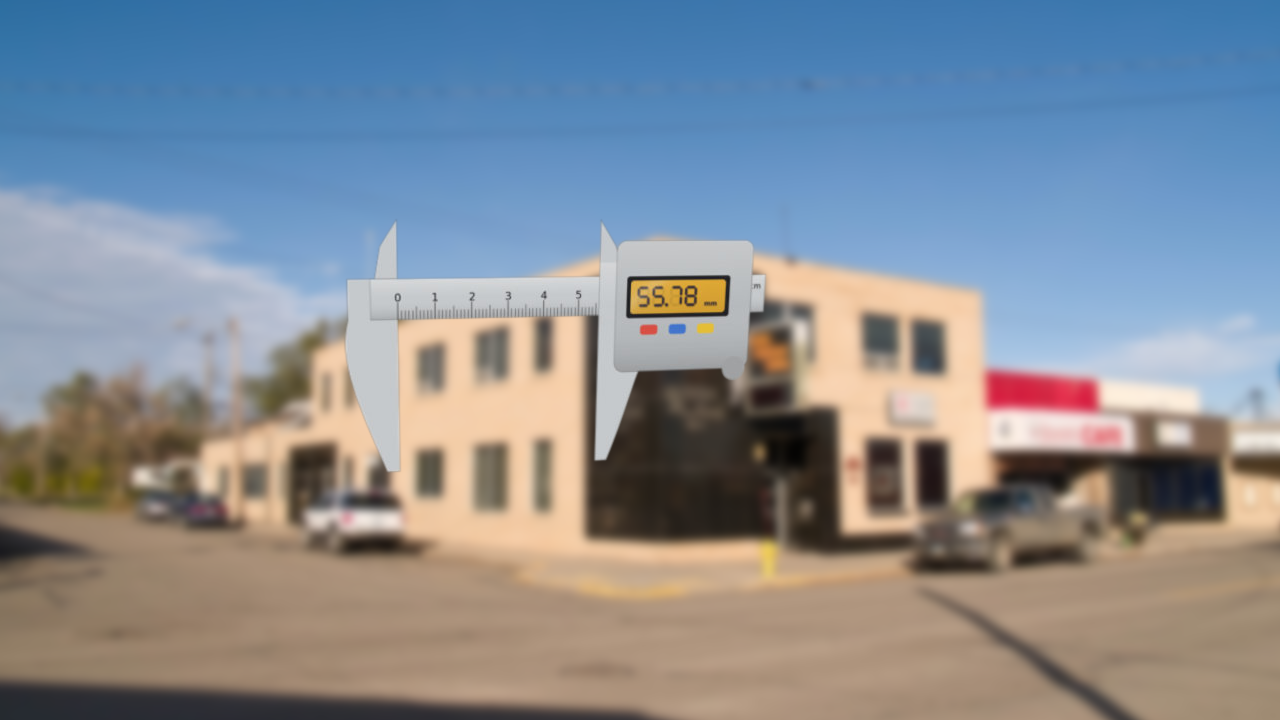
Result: 55.78 (mm)
